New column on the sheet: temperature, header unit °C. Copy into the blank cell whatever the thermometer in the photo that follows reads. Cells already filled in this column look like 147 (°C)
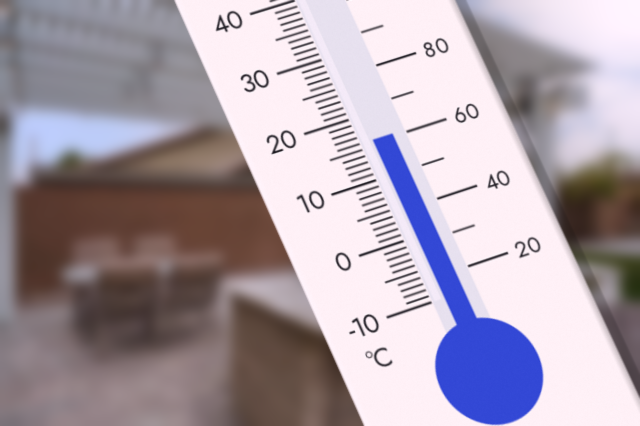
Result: 16 (°C)
